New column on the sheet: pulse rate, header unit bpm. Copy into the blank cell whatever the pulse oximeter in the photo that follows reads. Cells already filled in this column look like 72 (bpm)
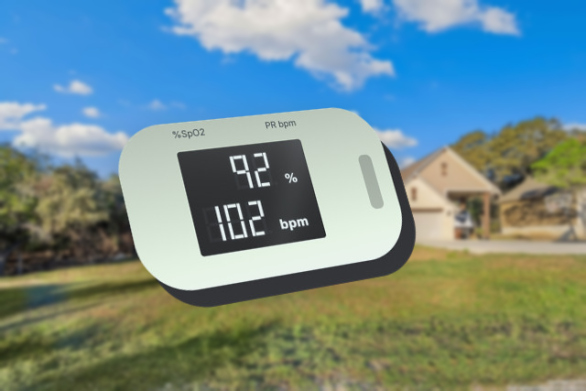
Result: 102 (bpm)
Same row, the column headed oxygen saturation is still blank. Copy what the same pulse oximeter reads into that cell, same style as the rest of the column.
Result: 92 (%)
